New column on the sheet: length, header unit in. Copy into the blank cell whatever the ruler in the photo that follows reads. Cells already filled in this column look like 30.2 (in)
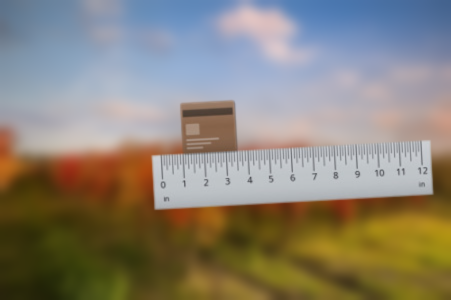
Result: 2.5 (in)
